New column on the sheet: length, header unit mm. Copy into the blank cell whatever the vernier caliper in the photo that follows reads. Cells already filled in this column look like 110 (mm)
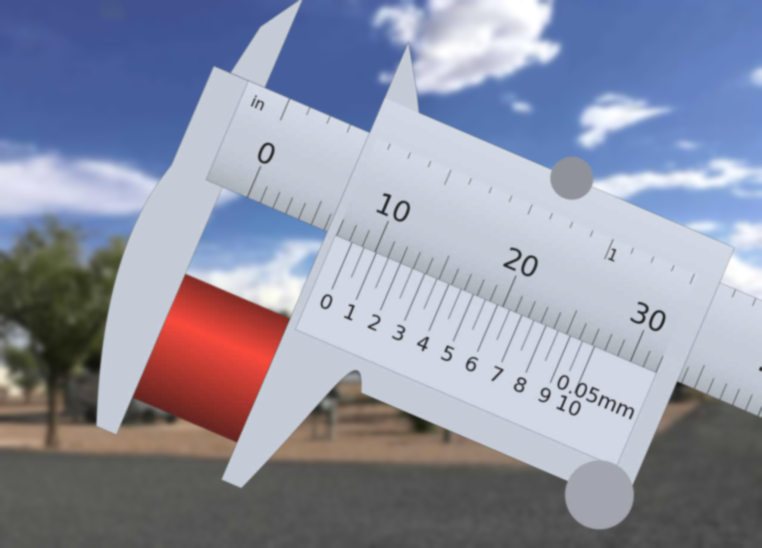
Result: 8.2 (mm)
